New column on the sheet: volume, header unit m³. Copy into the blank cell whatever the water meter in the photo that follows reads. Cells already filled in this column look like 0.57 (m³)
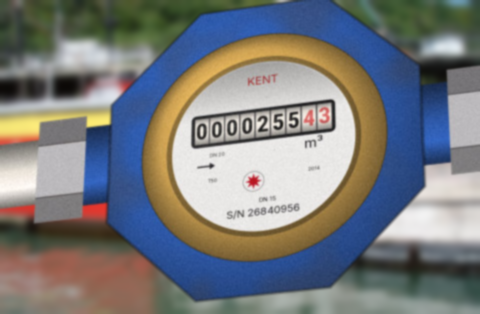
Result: 255.43 (m³)
